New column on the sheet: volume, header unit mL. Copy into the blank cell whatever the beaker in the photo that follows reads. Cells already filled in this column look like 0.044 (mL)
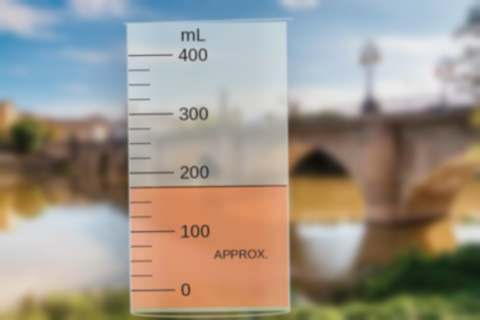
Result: 175 (mL)
